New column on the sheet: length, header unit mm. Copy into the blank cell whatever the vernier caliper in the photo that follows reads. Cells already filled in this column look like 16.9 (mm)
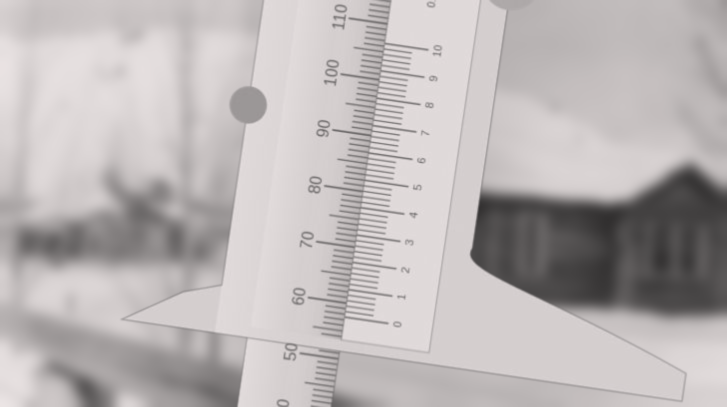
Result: 57.5 (mm)
